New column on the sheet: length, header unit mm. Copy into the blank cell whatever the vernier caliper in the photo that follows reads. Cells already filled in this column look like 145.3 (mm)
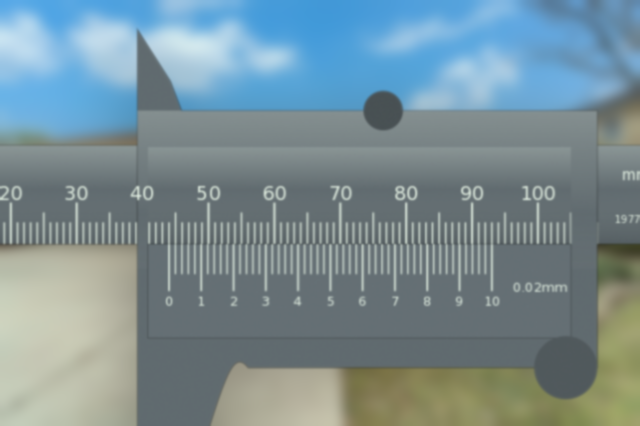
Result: 44.0 (mm)
